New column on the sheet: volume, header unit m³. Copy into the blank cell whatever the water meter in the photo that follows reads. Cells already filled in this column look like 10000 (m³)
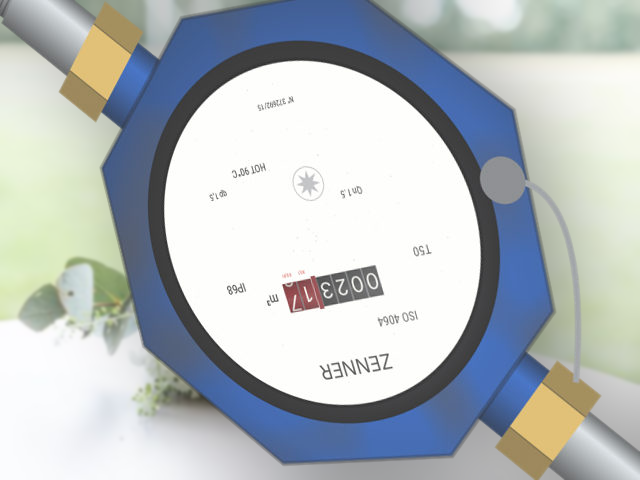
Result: 23.17 (m³)
